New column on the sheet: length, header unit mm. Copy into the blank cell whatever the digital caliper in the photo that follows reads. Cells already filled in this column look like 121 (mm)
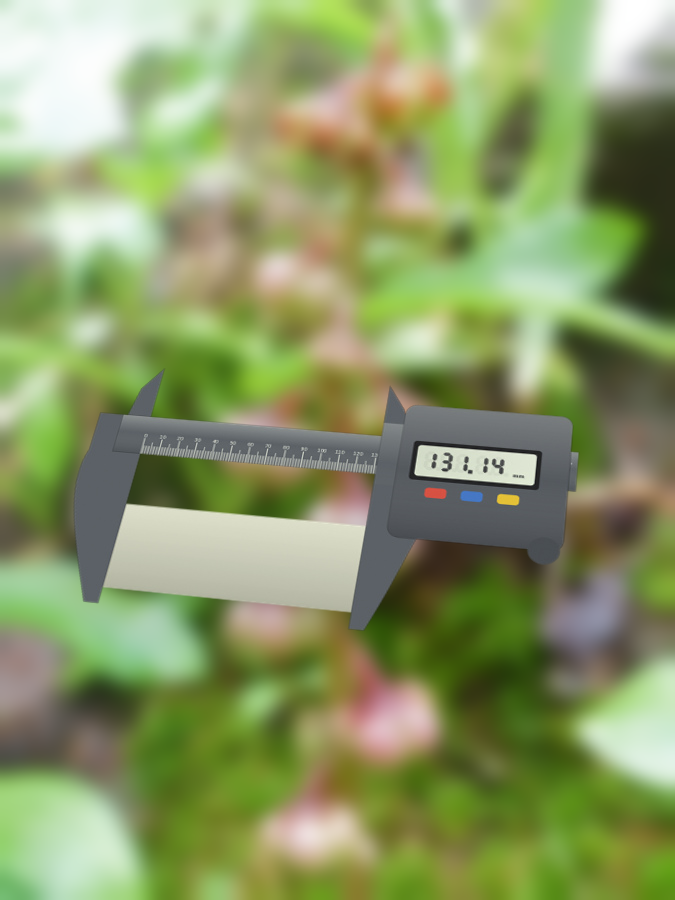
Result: 131.14 (mm)
